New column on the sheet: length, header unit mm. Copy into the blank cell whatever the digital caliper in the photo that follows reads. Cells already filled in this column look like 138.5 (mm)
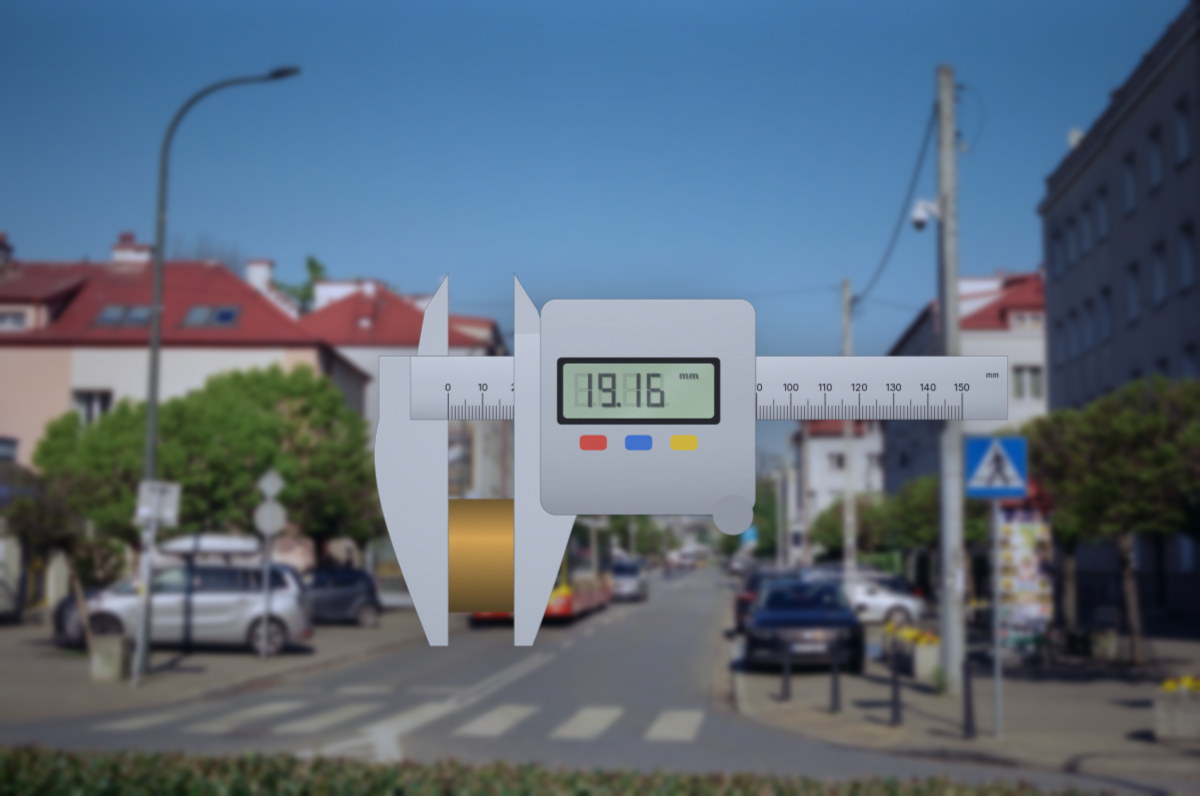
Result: 19.16 (mm)
